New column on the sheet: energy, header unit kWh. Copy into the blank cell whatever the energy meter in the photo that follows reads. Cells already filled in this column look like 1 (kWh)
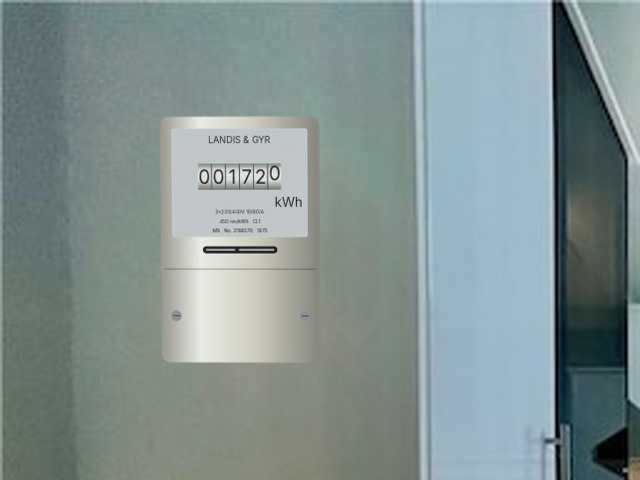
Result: 1720 (kWh)
